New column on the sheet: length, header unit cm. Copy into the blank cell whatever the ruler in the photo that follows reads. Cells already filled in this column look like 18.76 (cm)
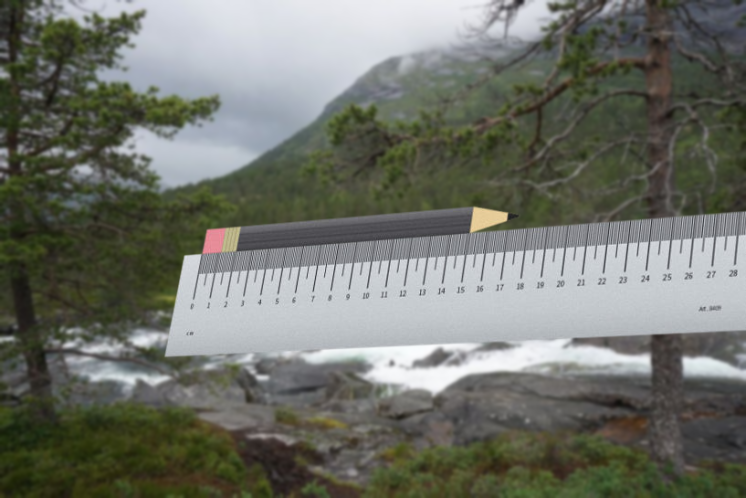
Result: 17.5 (cm)
